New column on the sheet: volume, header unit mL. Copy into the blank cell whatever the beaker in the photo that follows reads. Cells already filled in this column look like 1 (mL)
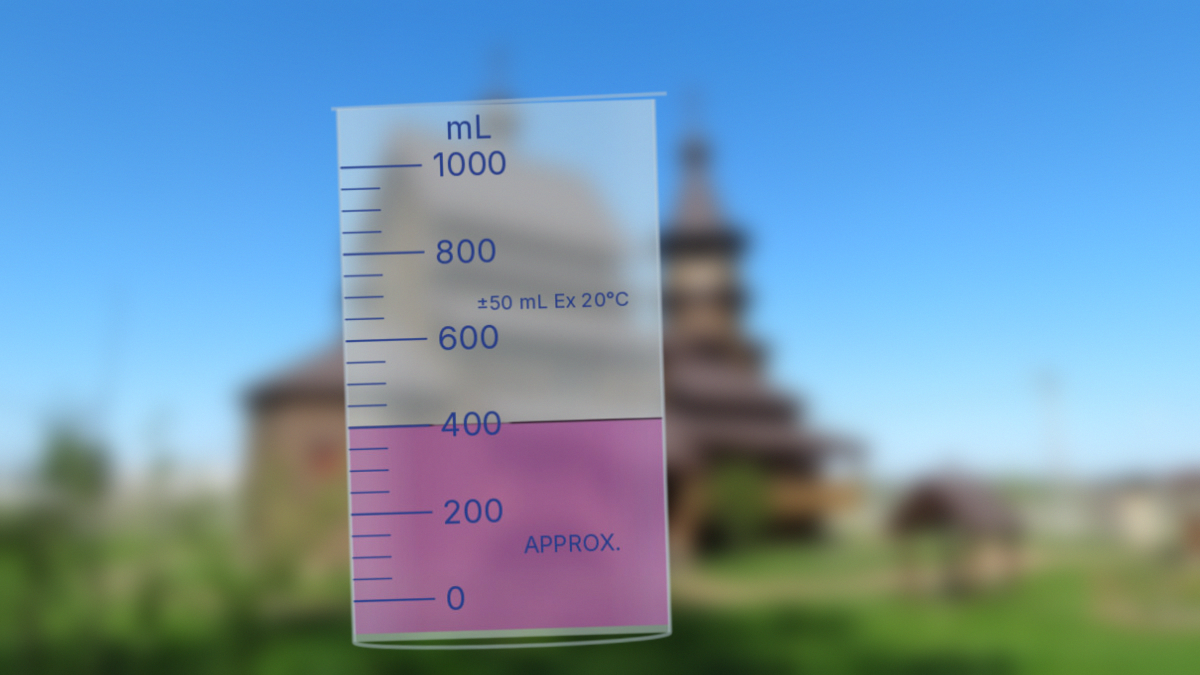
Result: 400 (mL)
